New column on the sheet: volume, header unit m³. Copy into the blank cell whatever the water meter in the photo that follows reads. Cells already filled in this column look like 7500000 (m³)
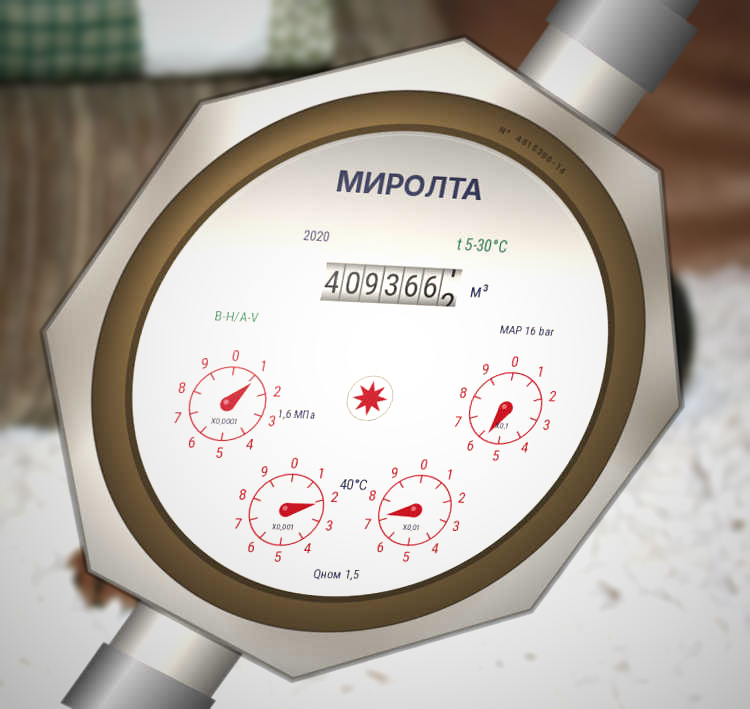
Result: 4093661.5721 (m³)
